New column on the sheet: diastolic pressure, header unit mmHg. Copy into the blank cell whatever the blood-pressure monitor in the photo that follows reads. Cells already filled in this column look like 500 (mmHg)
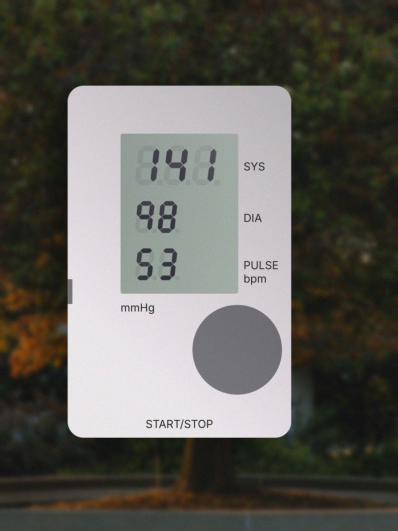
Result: 98 (mmHg)
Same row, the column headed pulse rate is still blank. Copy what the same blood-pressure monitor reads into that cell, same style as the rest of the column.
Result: 53 (bpm)
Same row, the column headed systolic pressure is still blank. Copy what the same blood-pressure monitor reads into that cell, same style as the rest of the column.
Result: 141 (mmHg)
